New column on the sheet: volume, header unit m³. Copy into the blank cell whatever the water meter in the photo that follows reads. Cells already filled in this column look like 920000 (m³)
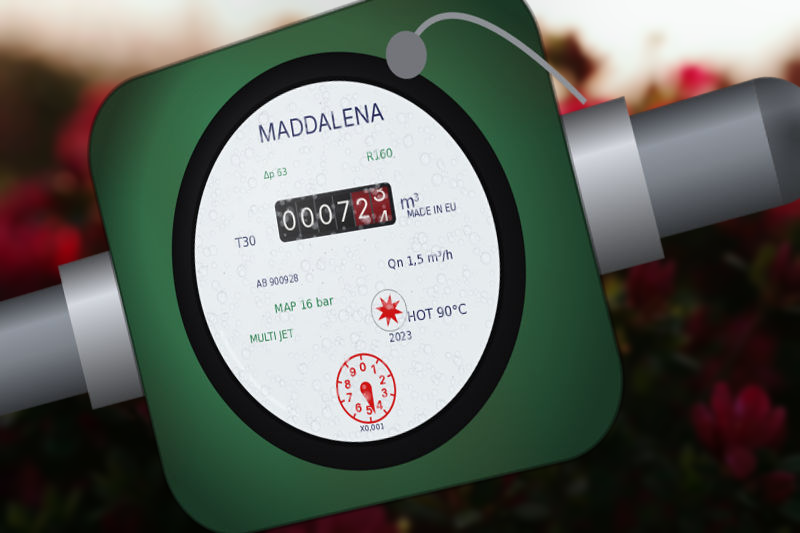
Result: 7.234 (m³)
